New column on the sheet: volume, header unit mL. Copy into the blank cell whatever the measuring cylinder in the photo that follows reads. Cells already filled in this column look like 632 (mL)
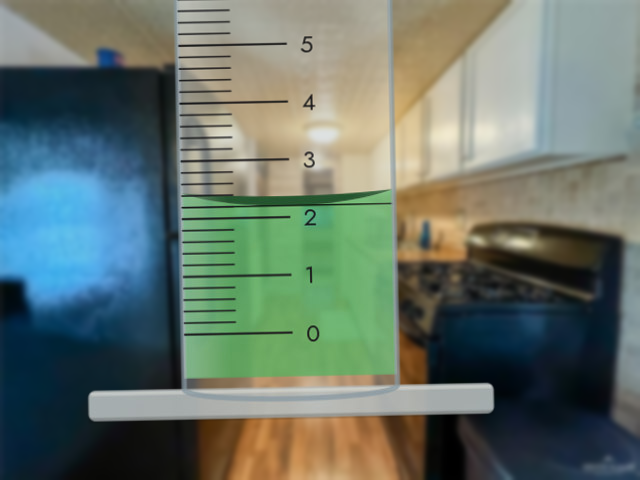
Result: 2.2 (mL)
